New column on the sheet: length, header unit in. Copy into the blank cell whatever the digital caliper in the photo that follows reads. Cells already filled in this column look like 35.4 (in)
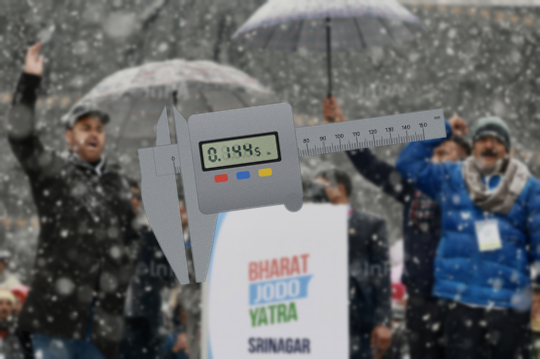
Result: 0.1445 (in)
